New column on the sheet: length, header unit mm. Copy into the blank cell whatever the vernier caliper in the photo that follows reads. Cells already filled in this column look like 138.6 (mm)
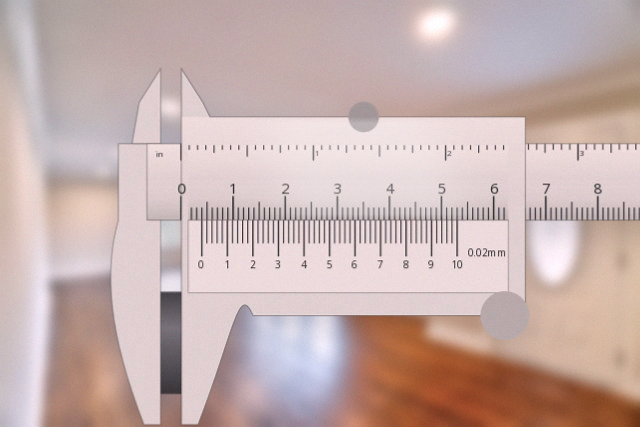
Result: 4.0 (mm)
